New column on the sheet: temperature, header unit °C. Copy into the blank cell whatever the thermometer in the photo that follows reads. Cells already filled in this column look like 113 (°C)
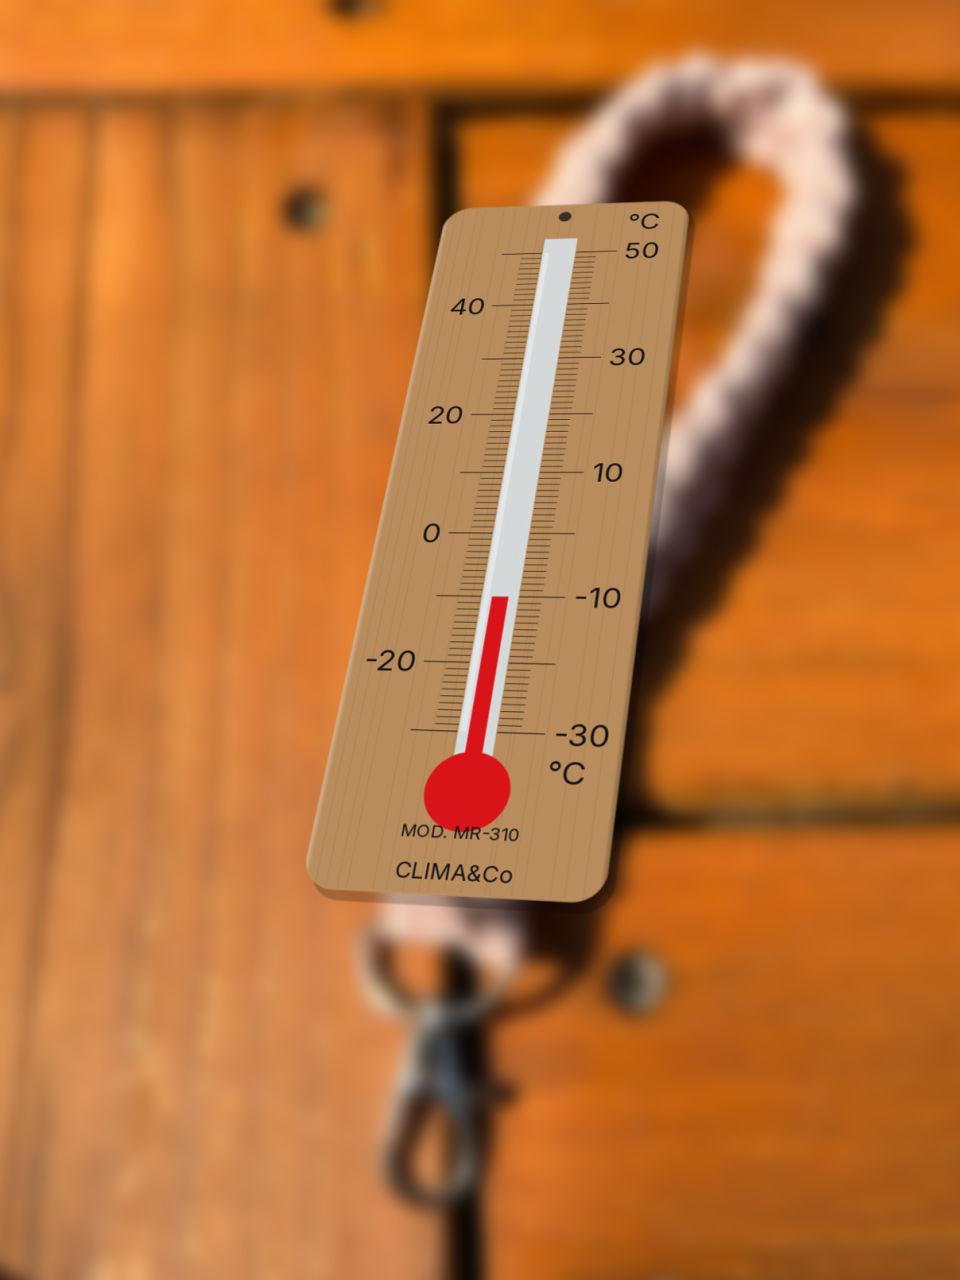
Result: -10 (°C)
